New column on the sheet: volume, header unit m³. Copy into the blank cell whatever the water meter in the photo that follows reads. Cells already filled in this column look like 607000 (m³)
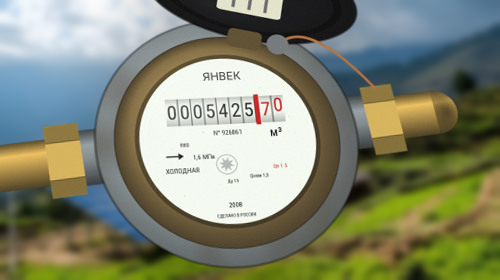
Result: 5425.70 (m³)
